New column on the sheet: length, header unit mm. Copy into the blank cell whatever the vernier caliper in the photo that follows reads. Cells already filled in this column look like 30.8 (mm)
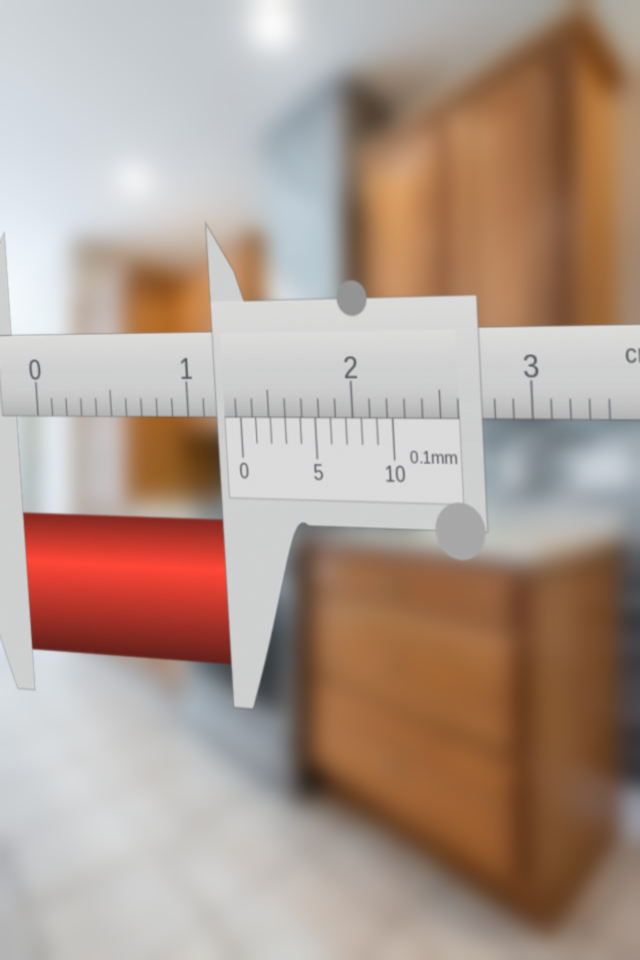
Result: 13.3 (mm)
